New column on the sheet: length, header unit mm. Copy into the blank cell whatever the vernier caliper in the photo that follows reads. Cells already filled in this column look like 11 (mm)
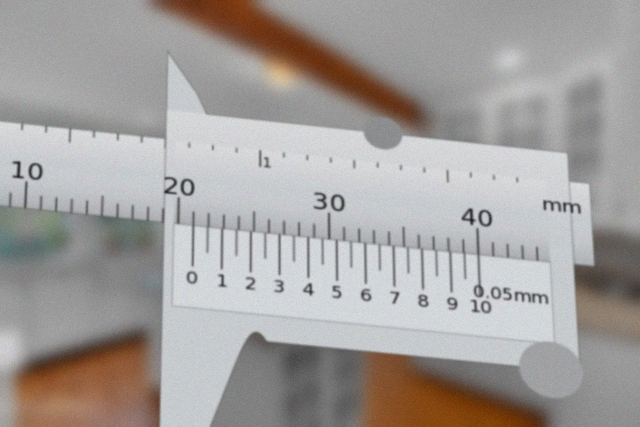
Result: 21.0 (mm)
